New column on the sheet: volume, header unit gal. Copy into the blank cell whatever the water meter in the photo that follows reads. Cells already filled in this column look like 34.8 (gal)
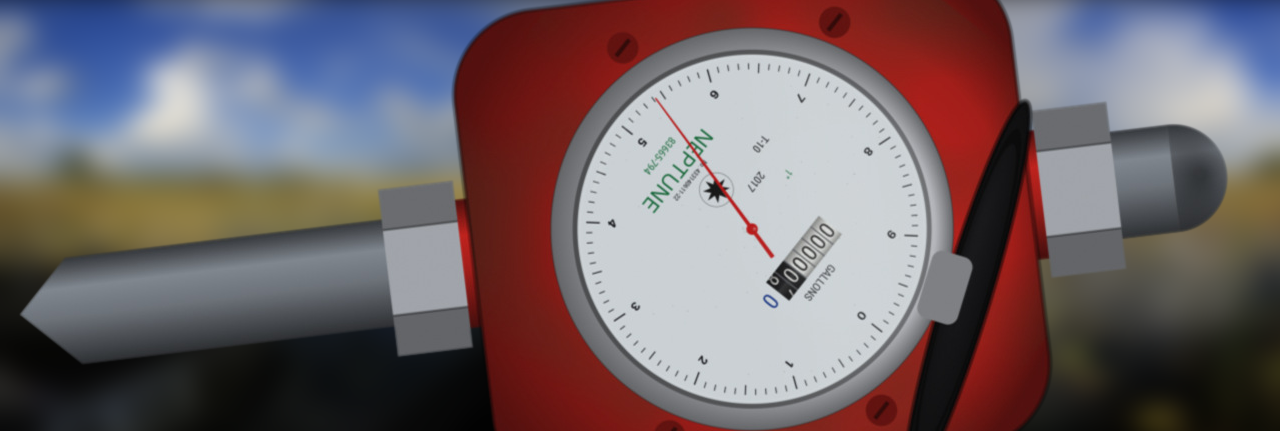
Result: 75.4 (gal)
